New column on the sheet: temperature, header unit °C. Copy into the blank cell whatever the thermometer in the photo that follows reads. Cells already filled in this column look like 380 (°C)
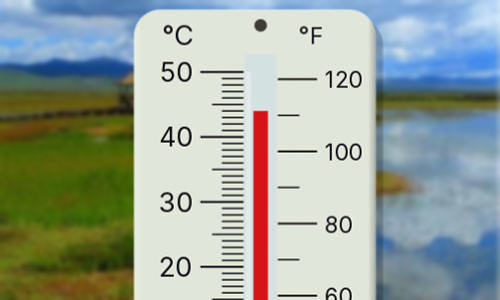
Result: 44 (°C)
